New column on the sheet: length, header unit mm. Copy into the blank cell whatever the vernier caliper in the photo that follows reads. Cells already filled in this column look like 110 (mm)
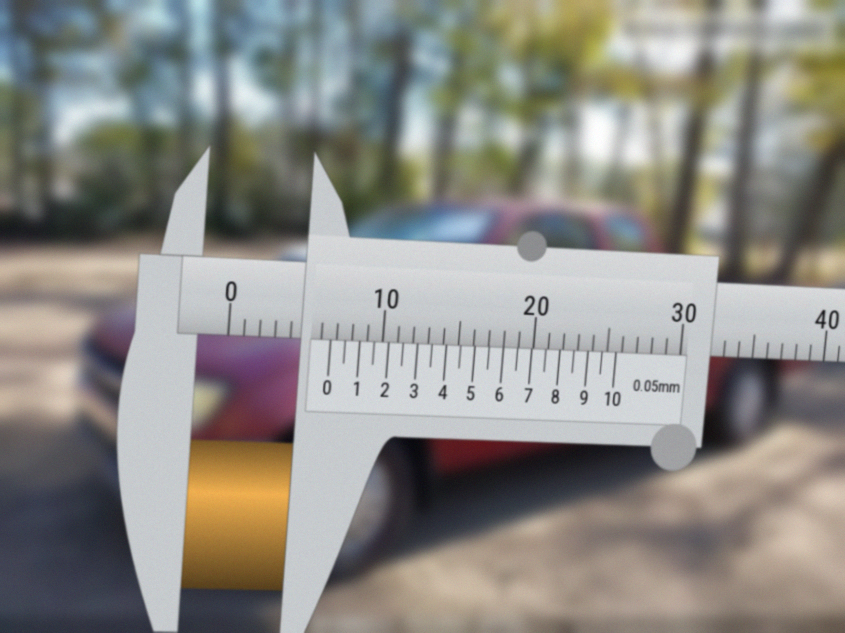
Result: 6.6 (mm)
